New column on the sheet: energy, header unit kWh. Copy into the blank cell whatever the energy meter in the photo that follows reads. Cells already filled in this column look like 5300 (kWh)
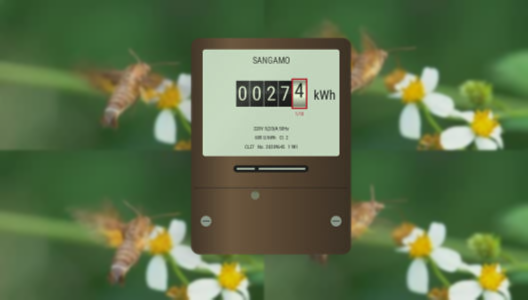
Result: 27.4 (kWh)
